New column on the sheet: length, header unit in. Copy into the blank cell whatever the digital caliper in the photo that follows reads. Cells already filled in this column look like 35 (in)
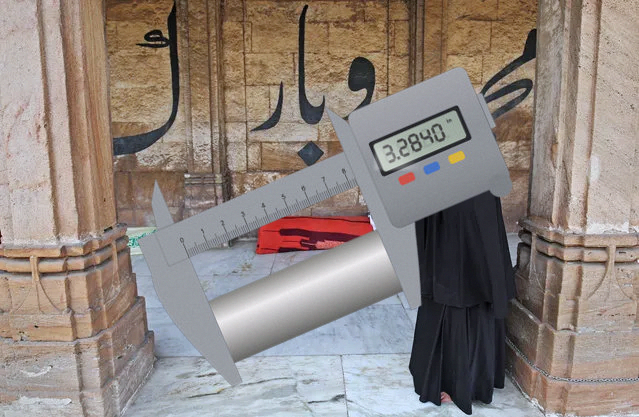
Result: 3.2840 (in)
